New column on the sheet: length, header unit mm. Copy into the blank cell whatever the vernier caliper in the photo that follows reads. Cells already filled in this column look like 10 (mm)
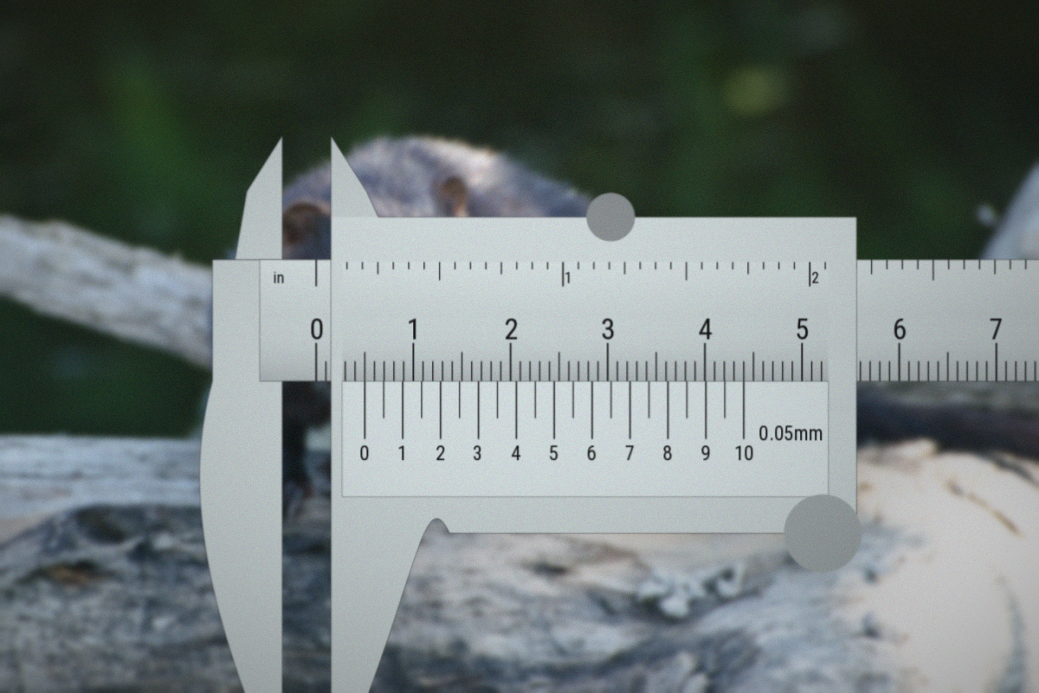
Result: 5.0 (mm)
